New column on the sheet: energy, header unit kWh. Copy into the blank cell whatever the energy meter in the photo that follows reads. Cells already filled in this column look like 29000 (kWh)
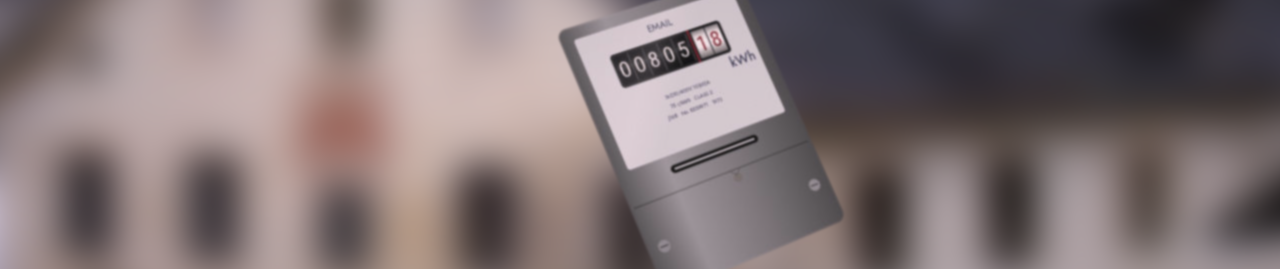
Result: 805.18 (kWh)
